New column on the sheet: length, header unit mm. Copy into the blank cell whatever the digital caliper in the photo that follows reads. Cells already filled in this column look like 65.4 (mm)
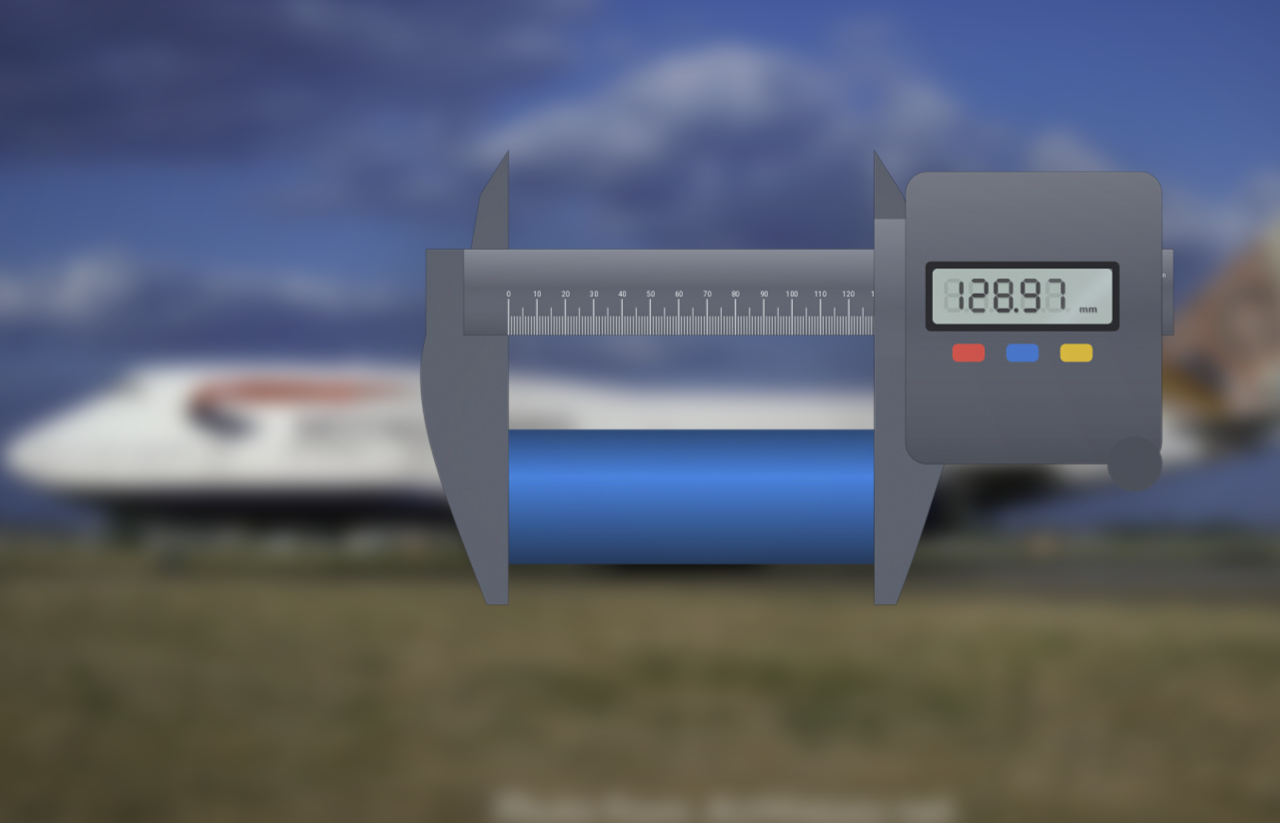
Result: 128.97 (mm)
